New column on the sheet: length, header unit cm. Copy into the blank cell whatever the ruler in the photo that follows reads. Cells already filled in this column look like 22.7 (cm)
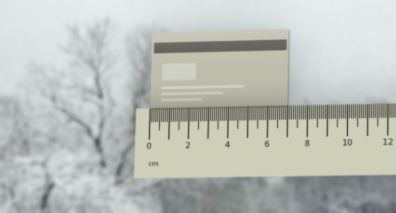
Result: 7 (cm)
